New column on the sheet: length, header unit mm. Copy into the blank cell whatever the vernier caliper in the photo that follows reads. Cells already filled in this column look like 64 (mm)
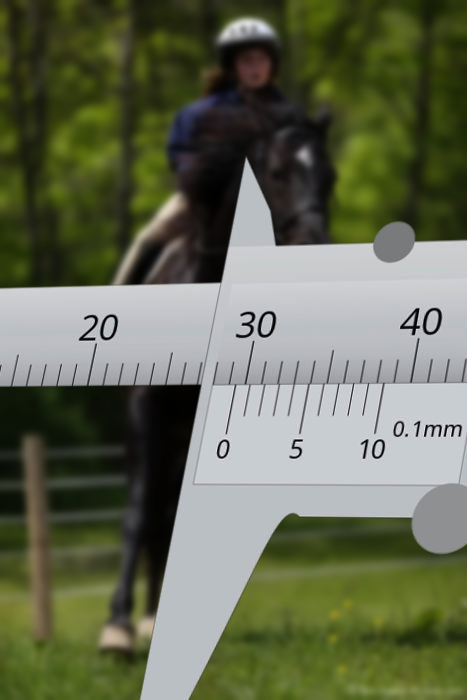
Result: 29.4 (mm)
